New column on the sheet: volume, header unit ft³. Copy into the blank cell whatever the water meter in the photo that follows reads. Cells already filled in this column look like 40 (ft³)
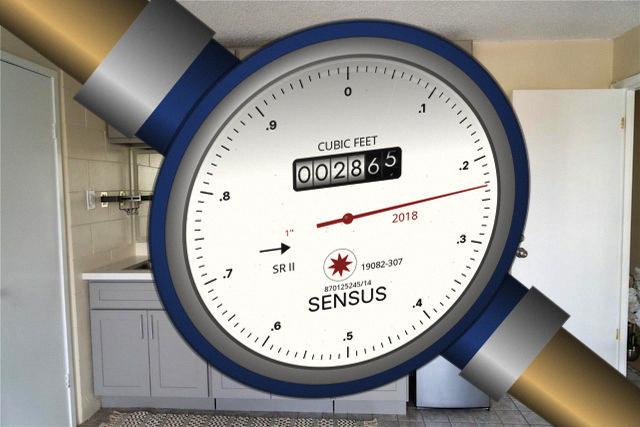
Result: 2865.23 (ft³)
